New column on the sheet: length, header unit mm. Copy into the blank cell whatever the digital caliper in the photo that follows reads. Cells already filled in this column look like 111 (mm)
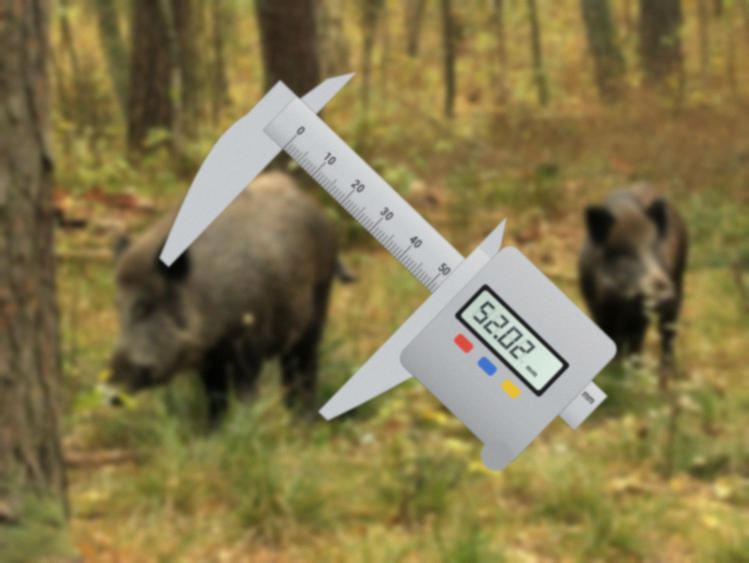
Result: 52.02 (mm)
